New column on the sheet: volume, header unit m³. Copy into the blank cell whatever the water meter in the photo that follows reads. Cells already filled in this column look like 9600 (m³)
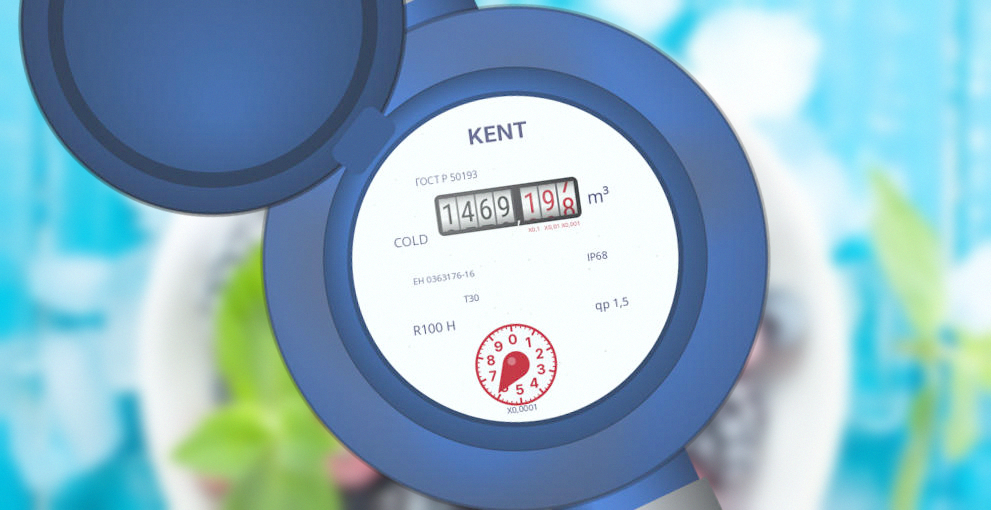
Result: 1469.1976 (m³)
